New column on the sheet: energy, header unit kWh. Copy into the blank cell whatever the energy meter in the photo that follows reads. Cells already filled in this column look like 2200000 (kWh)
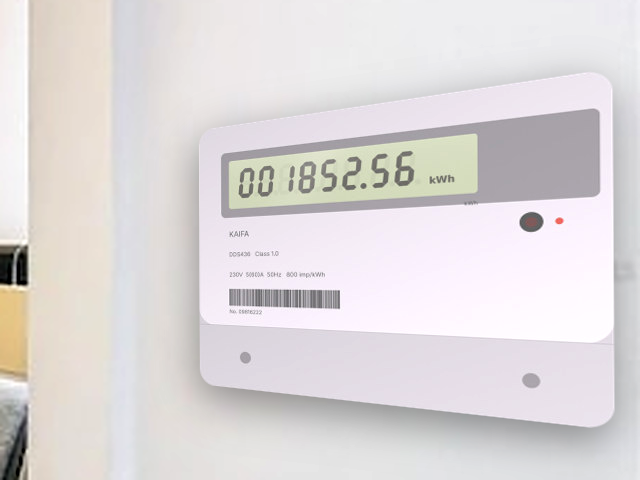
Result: 1852.56 (kWh)
